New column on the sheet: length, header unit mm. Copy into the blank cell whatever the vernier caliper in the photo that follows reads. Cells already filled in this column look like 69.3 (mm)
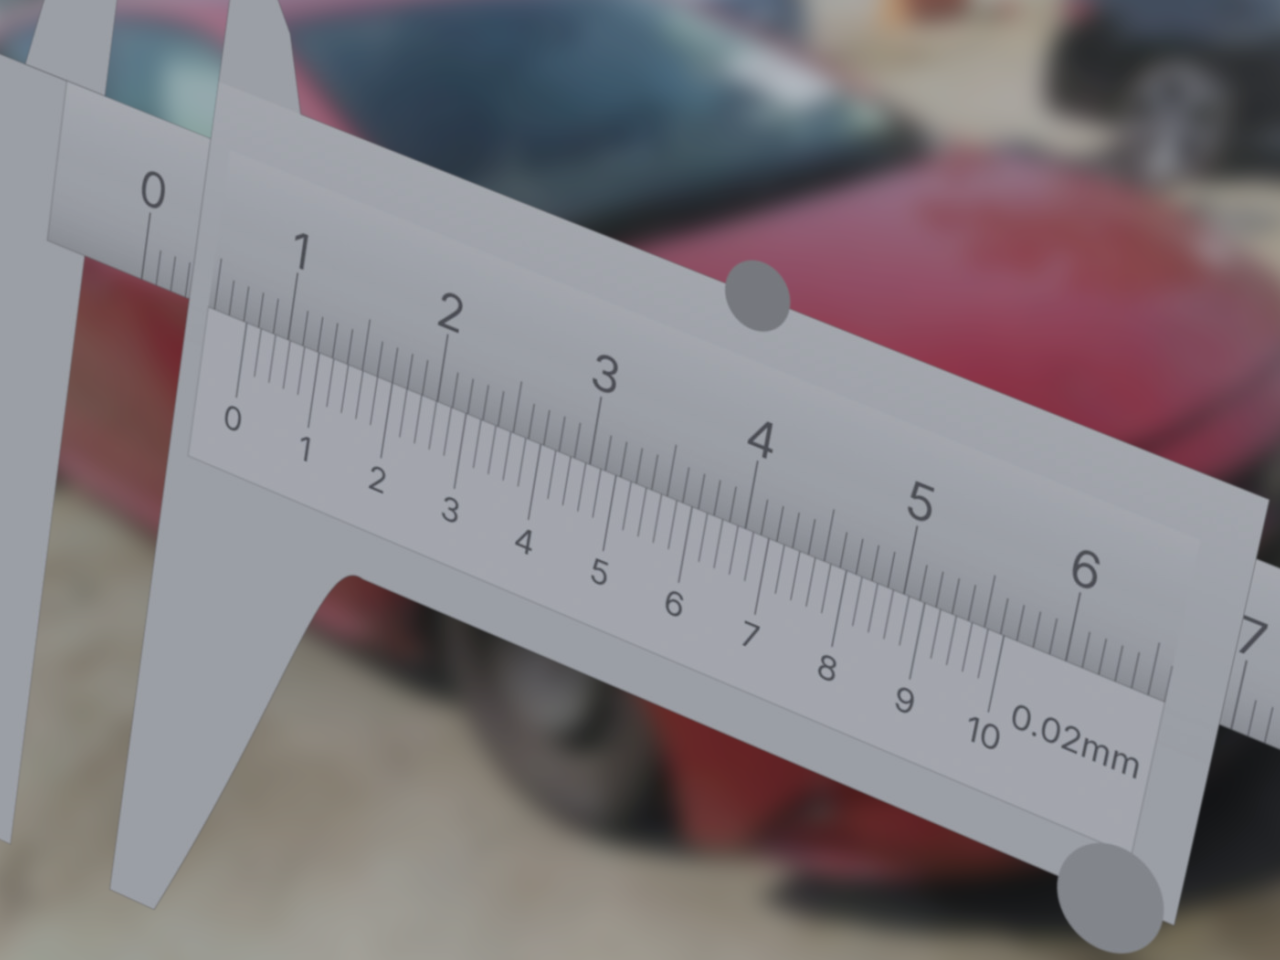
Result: 7.2 (mm)
